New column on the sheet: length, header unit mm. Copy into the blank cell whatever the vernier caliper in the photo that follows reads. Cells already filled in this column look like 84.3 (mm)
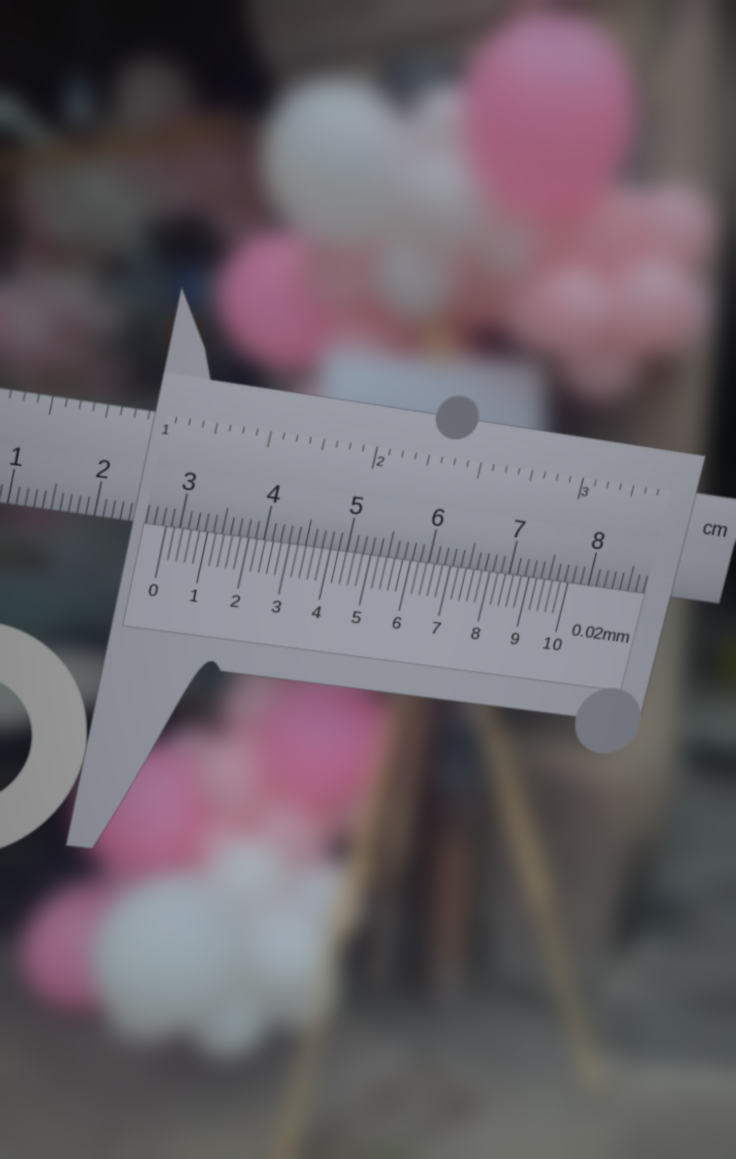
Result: 28.4 (mm)
